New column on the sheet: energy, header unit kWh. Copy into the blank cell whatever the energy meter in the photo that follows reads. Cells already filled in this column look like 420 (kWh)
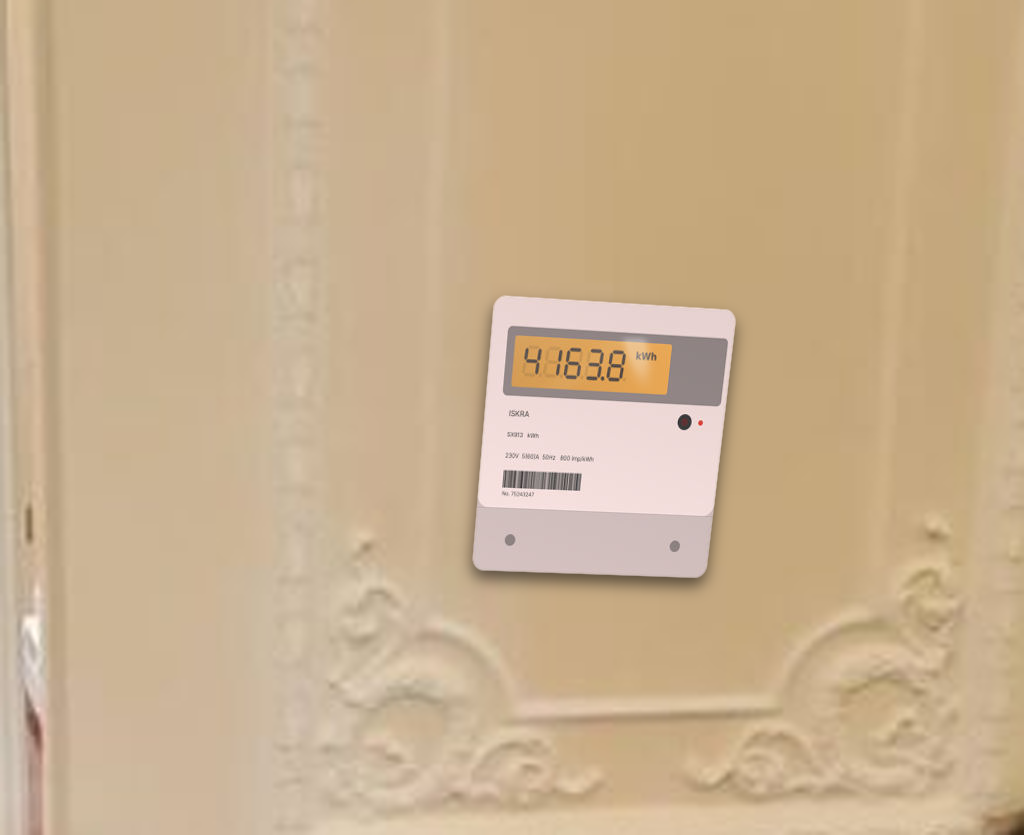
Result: 4163.8 (kWh)
